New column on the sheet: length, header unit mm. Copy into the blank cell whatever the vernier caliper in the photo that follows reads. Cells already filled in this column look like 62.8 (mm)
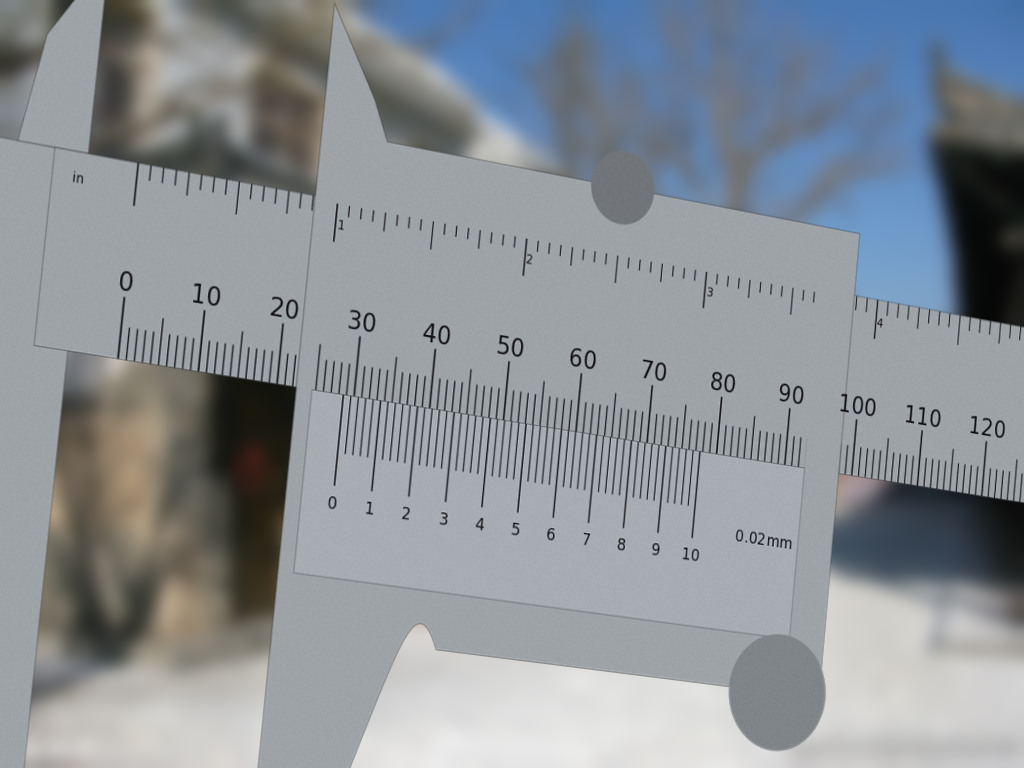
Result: 28.6 (mm)
